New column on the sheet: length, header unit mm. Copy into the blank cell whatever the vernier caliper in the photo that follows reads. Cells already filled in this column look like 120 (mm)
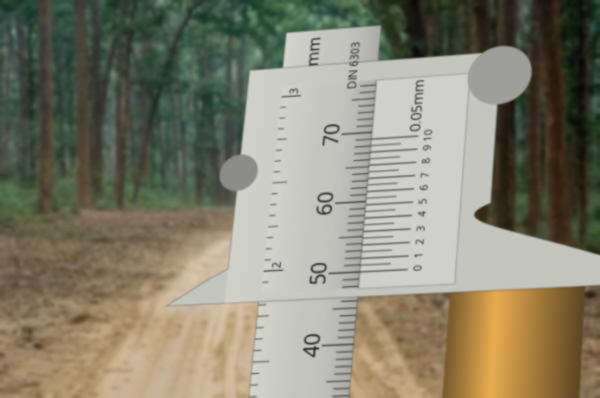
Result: 50.0 (mm)
